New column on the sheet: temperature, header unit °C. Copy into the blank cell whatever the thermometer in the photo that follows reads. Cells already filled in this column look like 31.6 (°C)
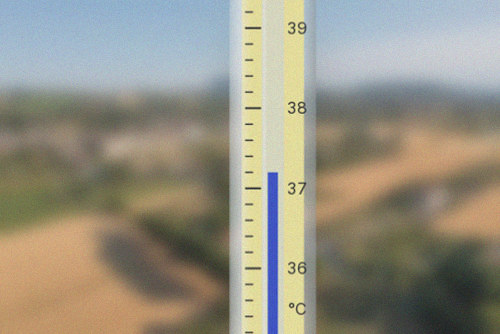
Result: 37.2 (°C)
